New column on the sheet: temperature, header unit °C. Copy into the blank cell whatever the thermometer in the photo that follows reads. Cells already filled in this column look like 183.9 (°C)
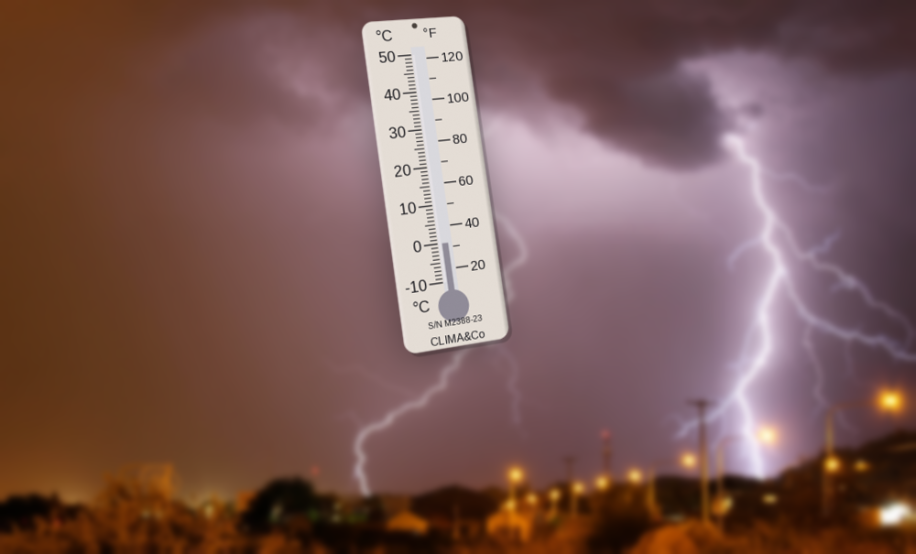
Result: 0 (°C)
